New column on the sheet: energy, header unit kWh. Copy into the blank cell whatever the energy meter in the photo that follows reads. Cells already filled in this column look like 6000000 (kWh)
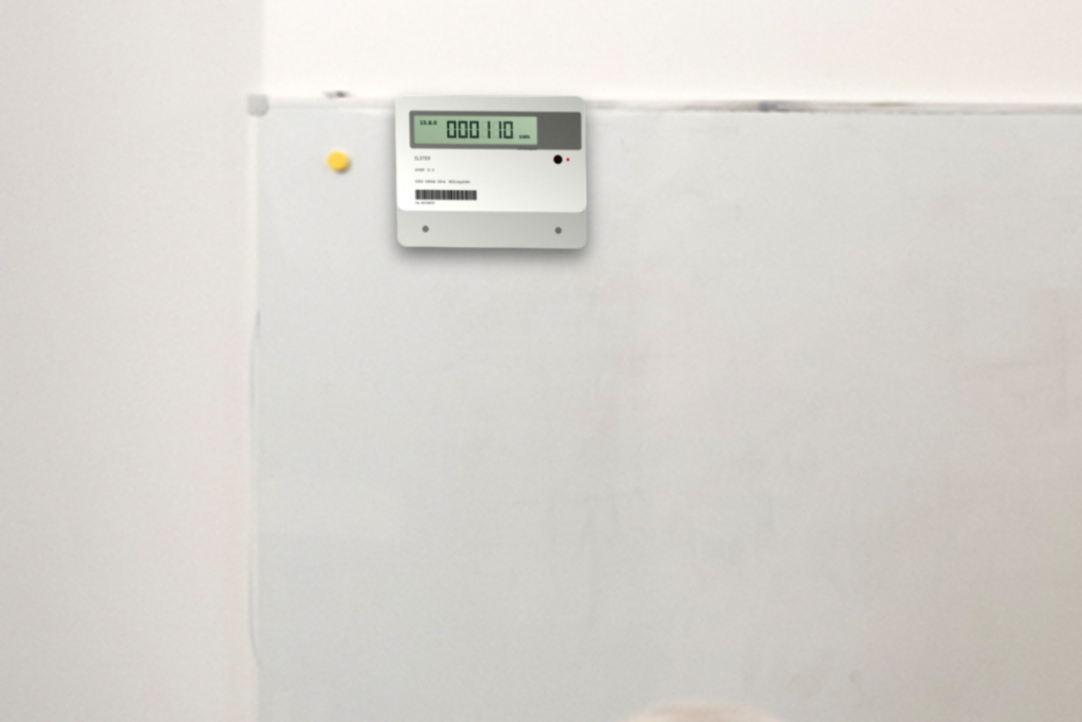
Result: 110 (kWh)
